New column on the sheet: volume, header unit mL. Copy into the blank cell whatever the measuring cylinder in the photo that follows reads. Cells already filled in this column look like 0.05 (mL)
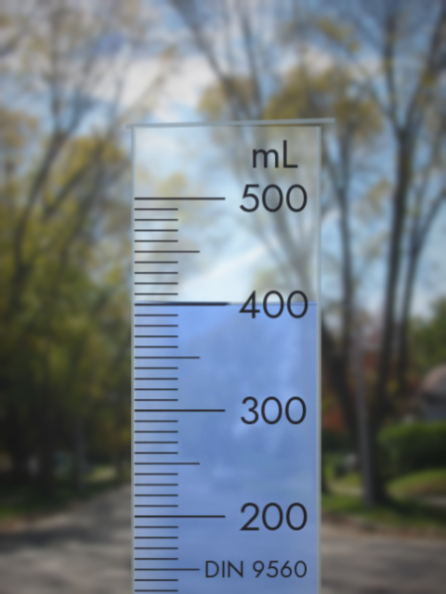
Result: 400 (mL)
